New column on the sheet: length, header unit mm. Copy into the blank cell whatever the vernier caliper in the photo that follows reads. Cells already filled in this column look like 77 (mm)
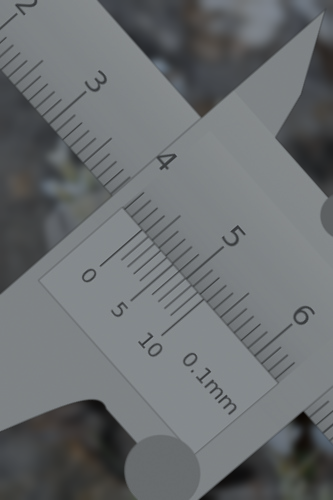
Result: 43.6 (mm)
